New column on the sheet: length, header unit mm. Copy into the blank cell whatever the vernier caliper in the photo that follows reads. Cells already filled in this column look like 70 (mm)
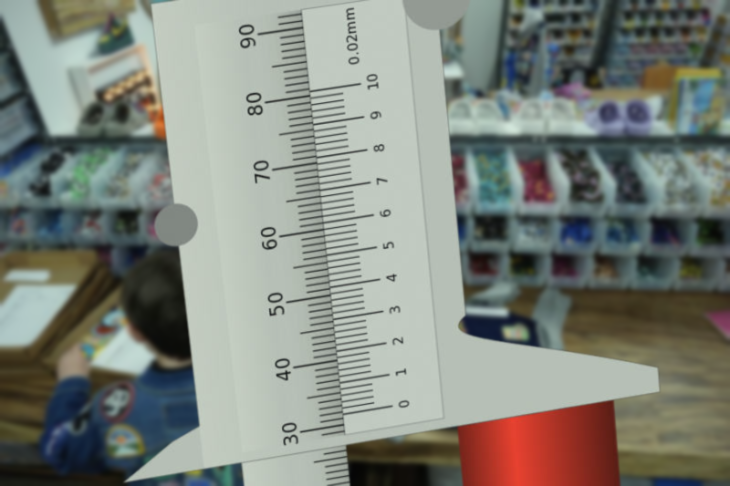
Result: 31.6 (mm)
